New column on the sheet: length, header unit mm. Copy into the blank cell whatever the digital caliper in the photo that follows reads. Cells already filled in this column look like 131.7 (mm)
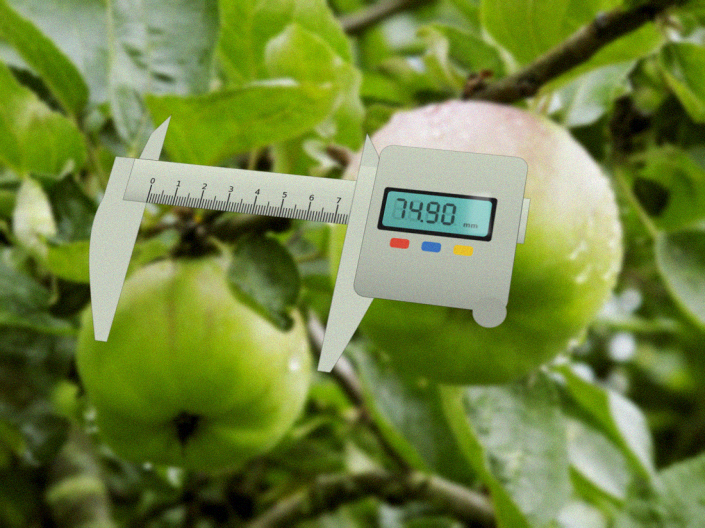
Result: 74.90 (mm)
